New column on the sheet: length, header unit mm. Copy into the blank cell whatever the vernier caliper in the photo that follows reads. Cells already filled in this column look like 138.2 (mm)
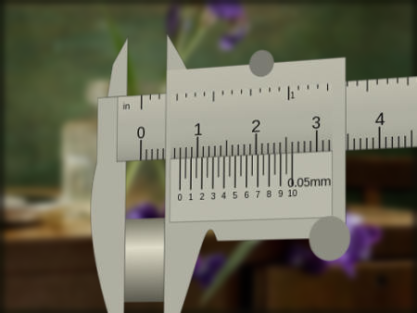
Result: 7.0 (mm)
